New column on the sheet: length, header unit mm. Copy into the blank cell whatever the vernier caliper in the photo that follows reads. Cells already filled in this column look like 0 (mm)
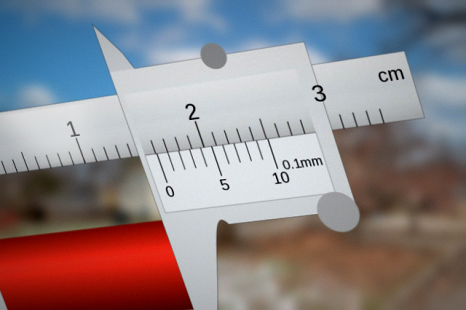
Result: 16.1 (mm)
